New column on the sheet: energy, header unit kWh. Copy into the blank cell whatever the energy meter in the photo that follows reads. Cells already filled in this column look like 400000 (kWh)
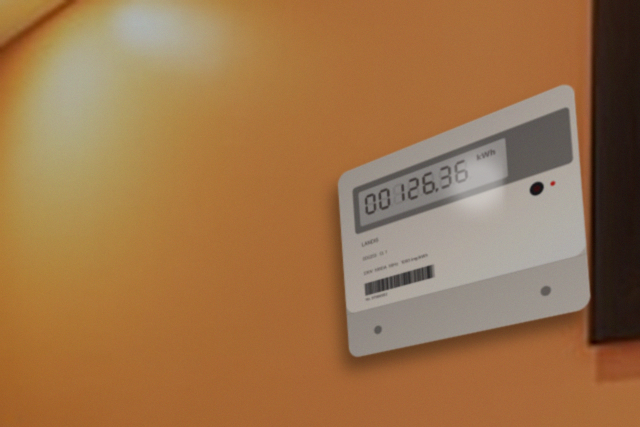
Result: 126.36 (kWh)
